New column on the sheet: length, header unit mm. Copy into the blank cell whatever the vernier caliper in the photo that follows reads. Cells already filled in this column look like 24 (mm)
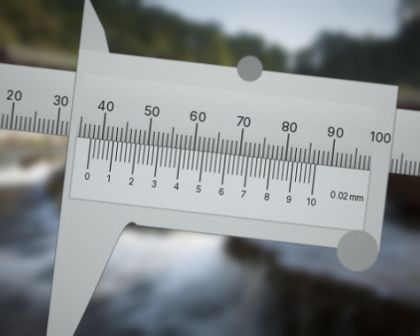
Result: 37.5 (mm)
